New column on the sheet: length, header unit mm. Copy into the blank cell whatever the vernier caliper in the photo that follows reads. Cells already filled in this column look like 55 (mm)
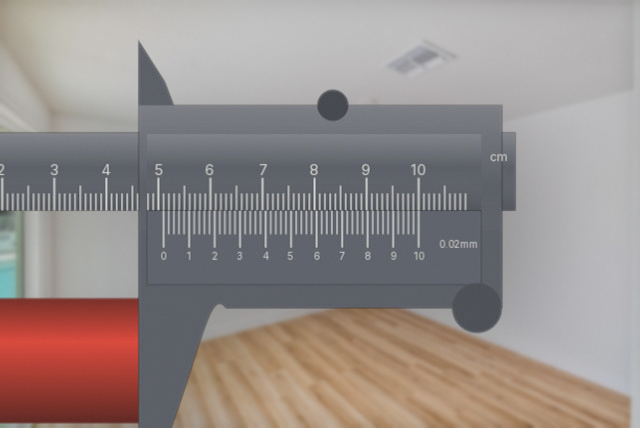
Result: 51.0 (mm)
